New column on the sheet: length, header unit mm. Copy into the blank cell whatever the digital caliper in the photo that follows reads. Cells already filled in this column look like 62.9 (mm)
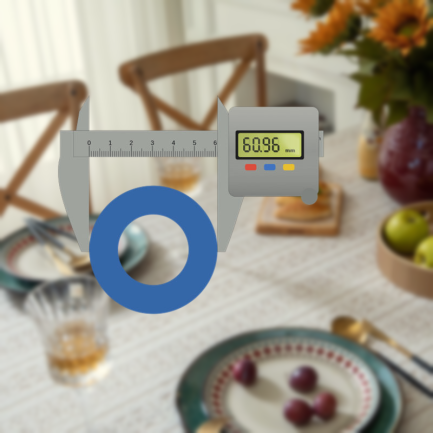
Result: 60.96 (mm)
